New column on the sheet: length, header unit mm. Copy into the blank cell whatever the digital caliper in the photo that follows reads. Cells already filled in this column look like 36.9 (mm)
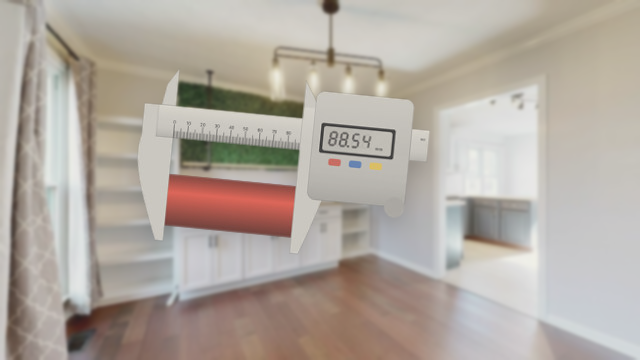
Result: 88.54 (mm)
